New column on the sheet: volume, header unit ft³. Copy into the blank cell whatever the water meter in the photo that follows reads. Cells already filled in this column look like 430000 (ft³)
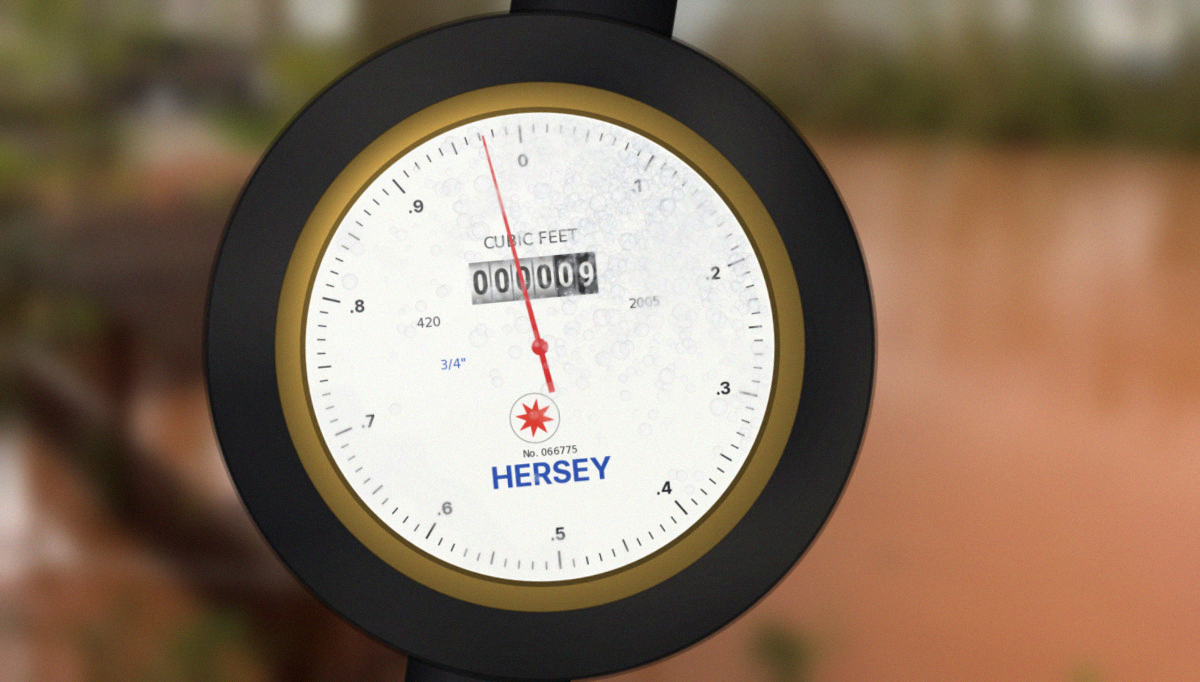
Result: 8.97 (ft³)
